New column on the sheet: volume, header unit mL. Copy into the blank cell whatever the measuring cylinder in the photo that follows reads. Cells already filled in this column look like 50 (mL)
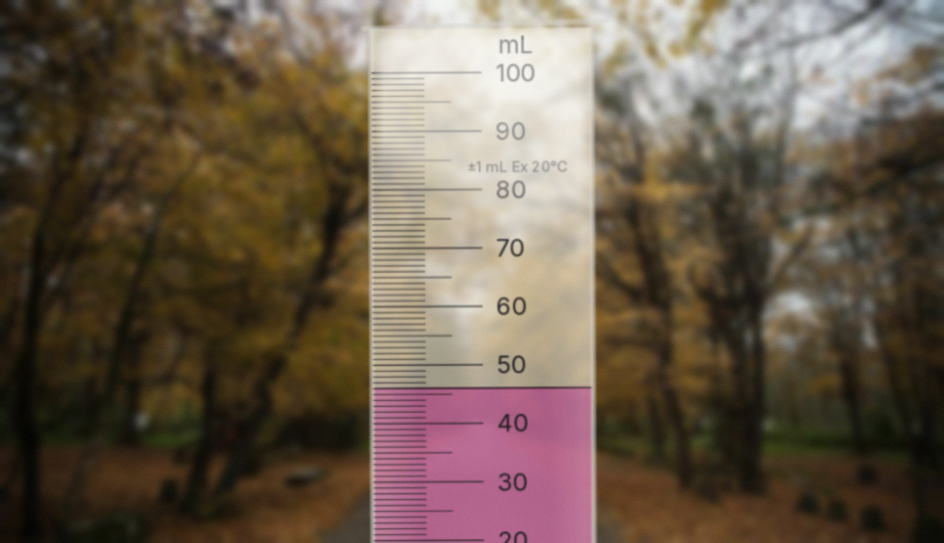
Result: 46 (mL)
